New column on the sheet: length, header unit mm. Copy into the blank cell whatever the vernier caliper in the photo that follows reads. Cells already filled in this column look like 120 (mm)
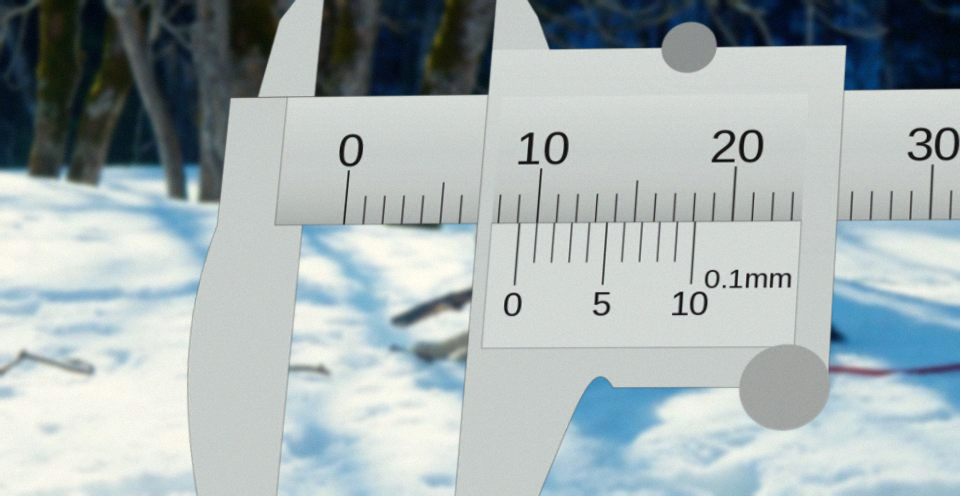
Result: 9.1 (mm)
